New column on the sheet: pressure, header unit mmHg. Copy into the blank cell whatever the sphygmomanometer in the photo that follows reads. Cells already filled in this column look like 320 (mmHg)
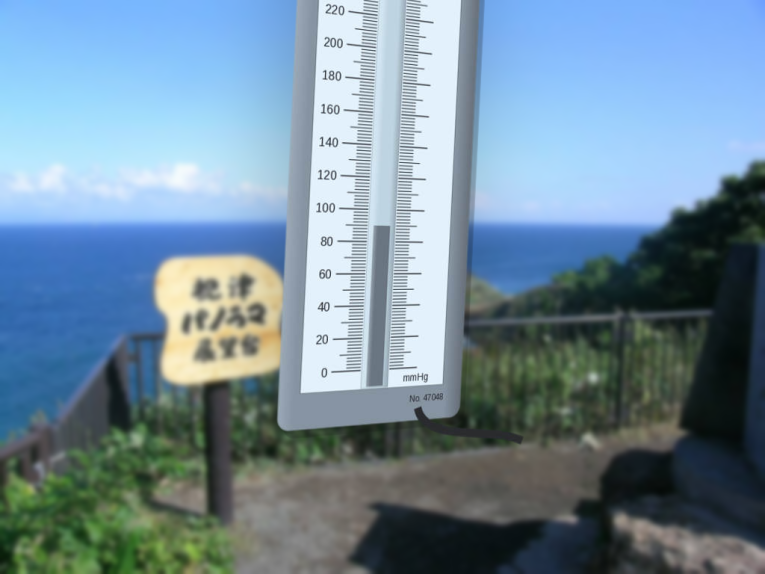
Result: 90 (mmHg)
